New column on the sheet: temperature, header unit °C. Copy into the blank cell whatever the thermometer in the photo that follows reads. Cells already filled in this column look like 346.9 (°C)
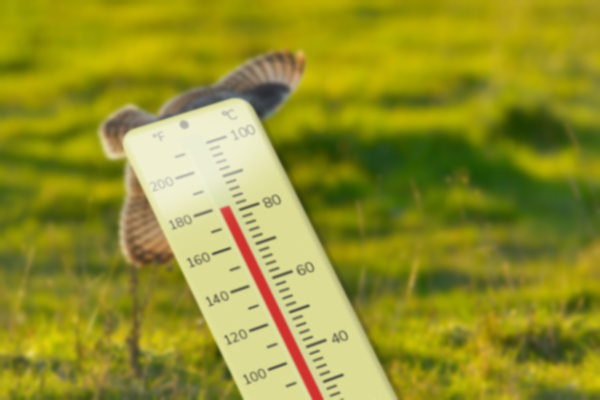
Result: 82 (°C)
